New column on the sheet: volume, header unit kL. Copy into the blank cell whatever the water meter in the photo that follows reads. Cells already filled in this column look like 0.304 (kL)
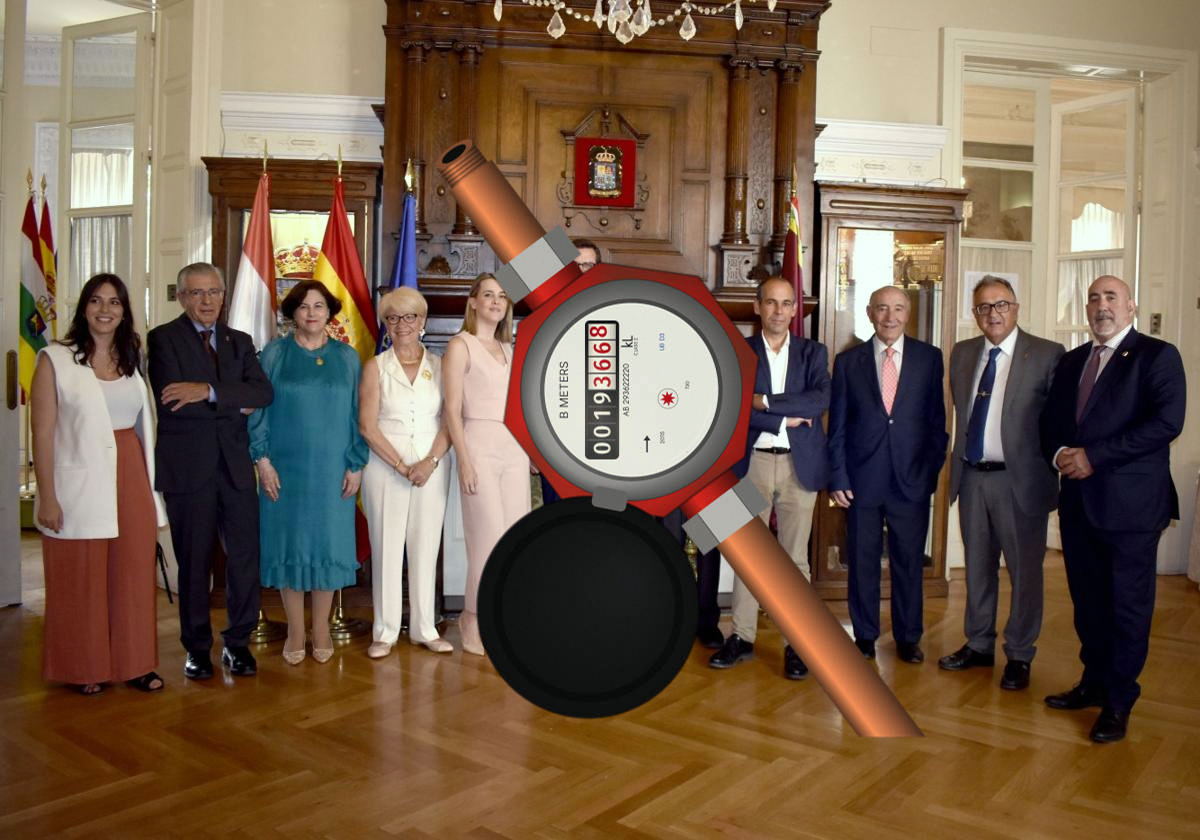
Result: 19.3668 (kL)
